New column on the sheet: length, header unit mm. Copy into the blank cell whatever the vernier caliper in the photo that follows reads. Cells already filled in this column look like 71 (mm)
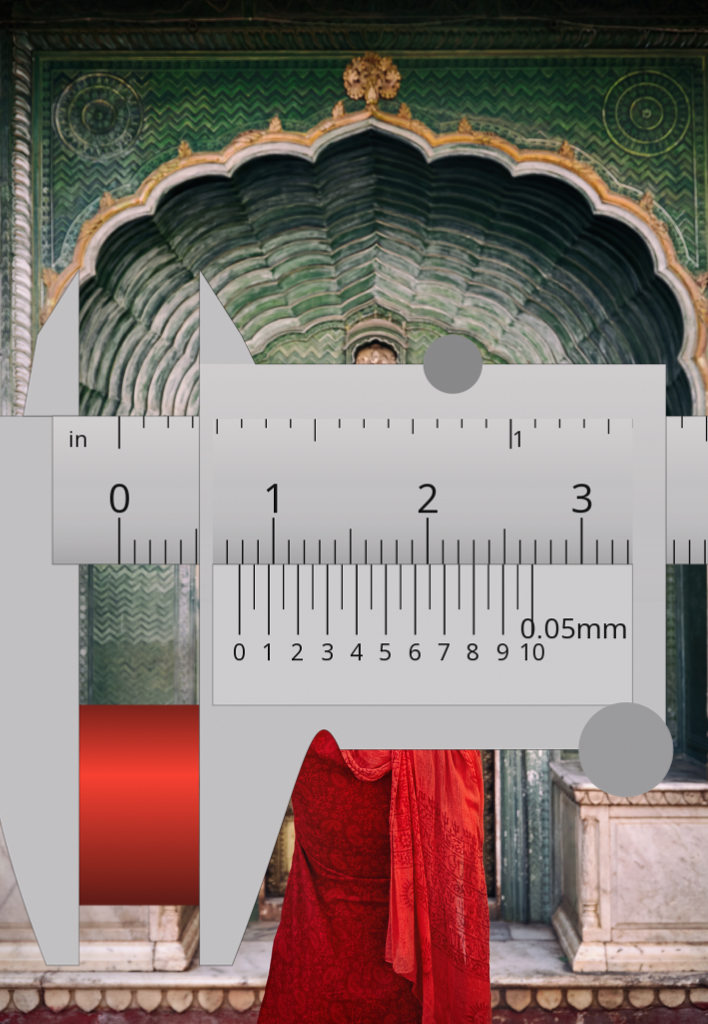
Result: 7.8 (mm)
